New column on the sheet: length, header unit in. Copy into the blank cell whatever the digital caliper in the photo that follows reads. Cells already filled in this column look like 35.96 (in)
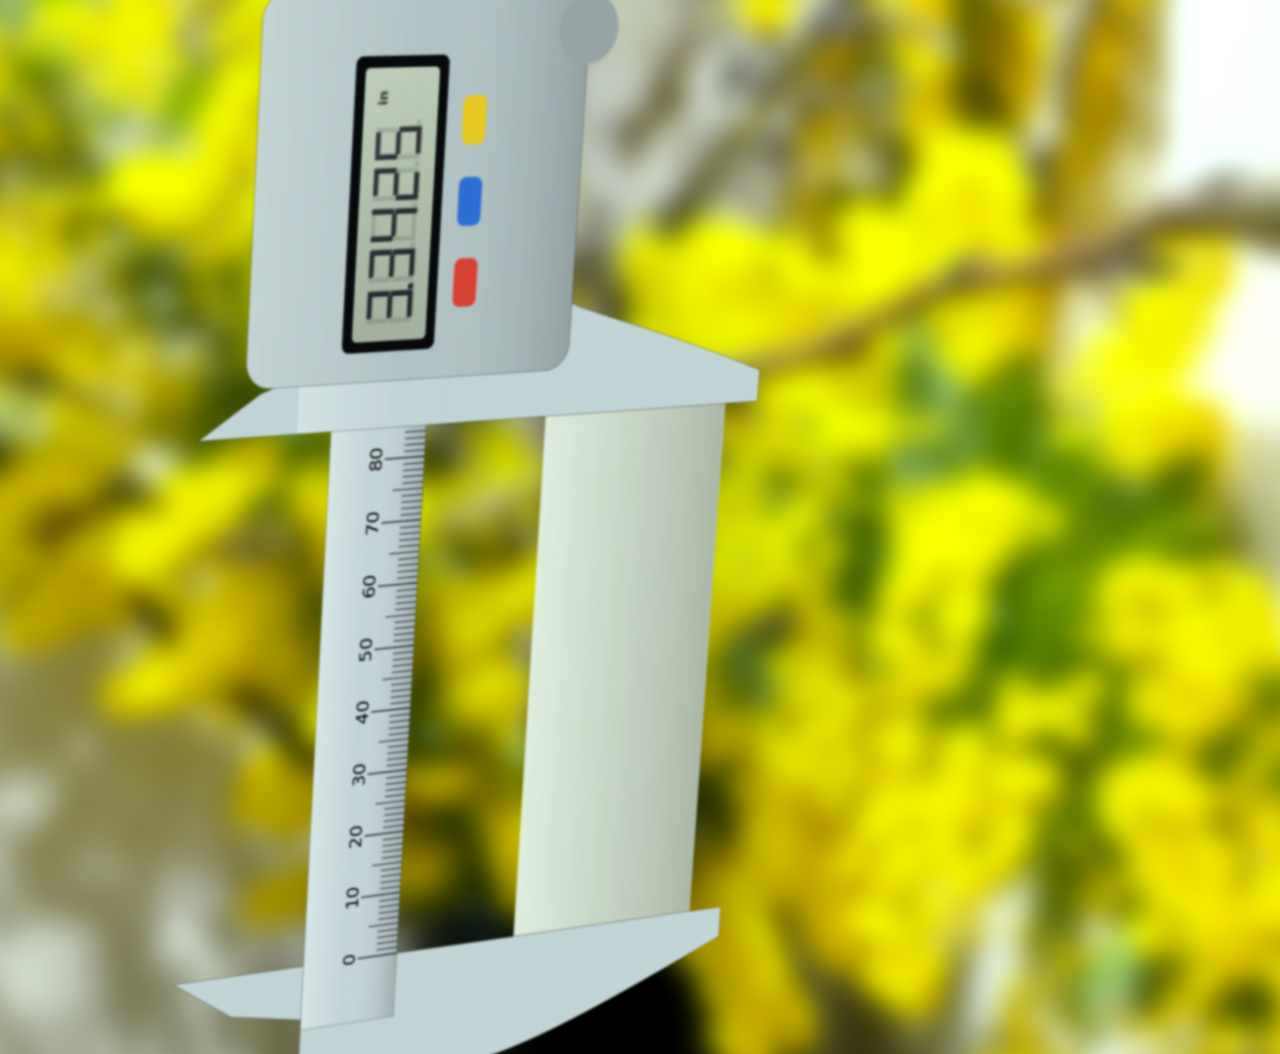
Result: 3.3425 (in)
